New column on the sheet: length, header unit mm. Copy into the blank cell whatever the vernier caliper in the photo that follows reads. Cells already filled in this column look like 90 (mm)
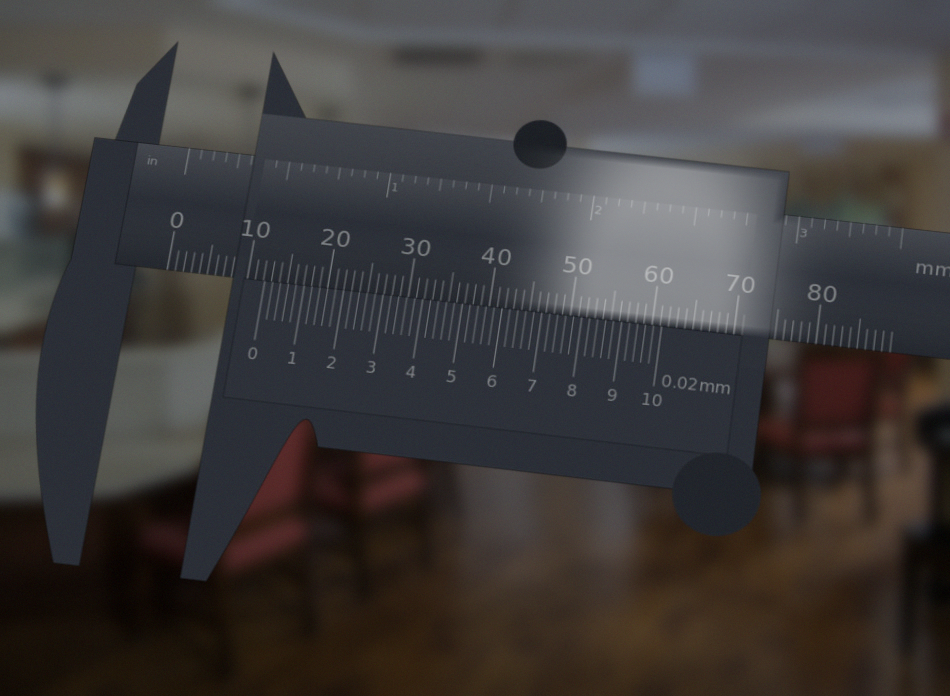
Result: 12.2 (mm)
